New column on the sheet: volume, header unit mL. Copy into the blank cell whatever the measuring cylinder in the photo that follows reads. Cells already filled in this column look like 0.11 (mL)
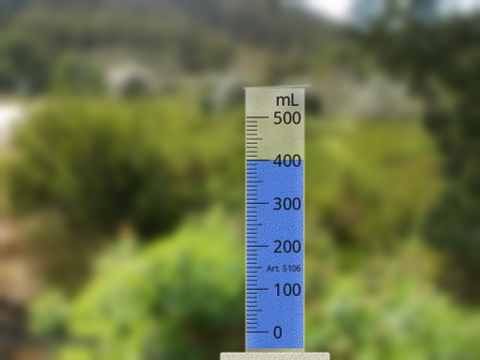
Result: 400 (mL)
